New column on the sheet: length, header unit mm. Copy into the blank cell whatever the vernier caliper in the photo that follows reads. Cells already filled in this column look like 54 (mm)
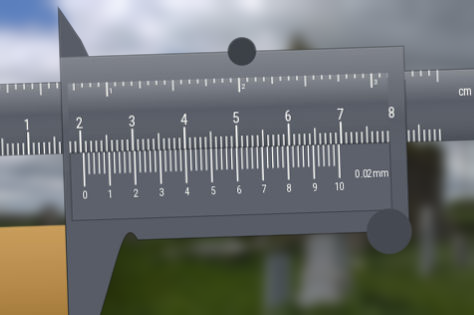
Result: 20.5 (mm)
